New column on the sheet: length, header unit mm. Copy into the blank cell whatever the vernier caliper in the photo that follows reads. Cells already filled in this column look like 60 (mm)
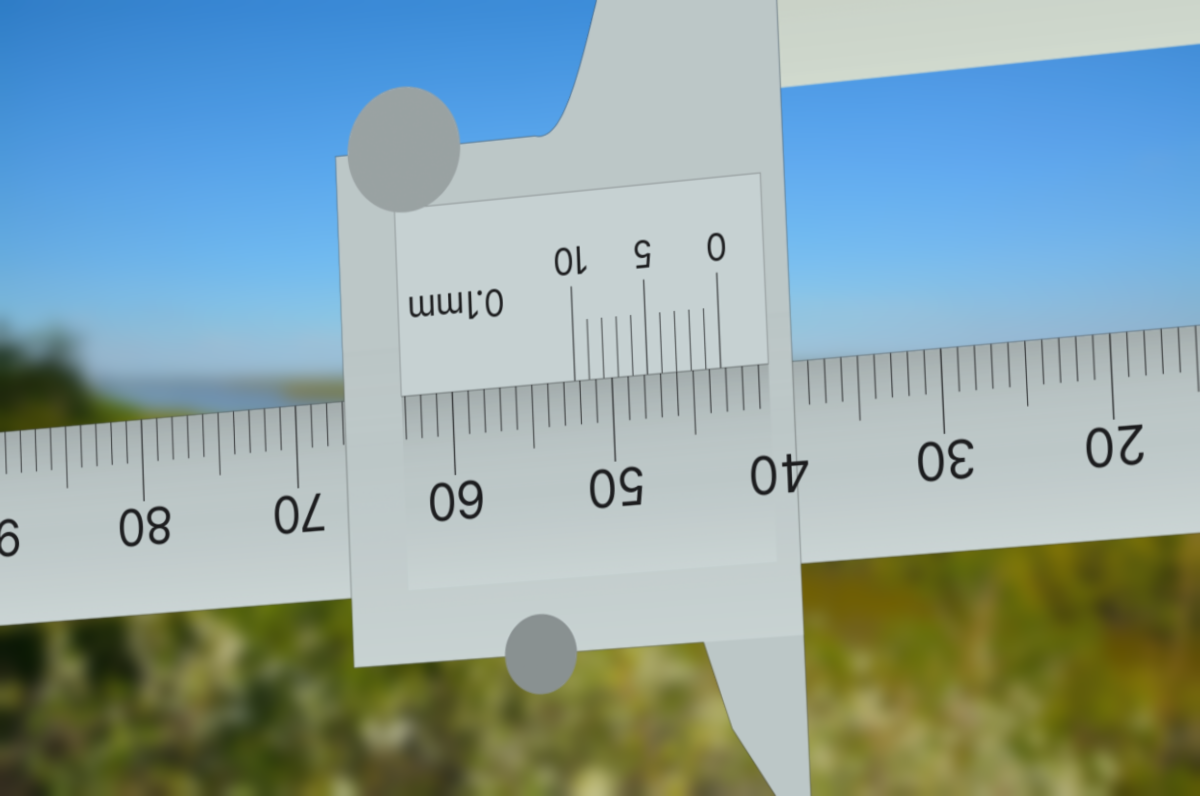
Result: 43.3 (mm)
